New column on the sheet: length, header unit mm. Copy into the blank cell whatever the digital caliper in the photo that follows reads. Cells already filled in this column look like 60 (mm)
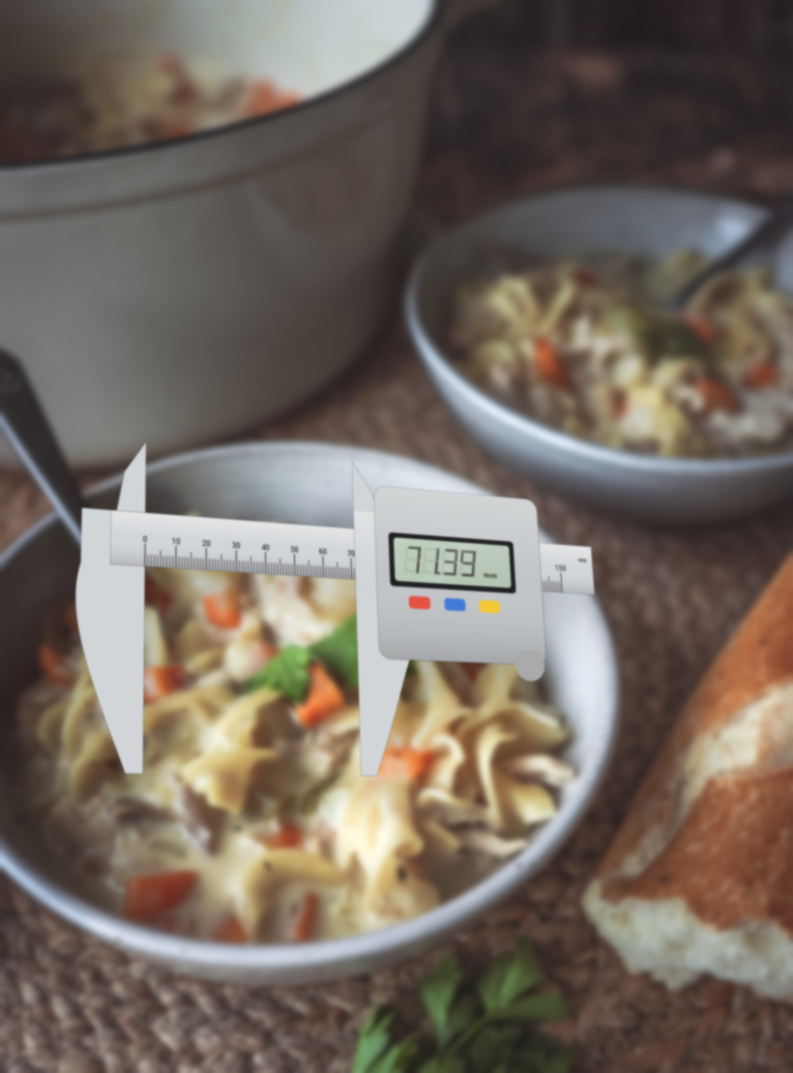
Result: 71.39 (mm)
